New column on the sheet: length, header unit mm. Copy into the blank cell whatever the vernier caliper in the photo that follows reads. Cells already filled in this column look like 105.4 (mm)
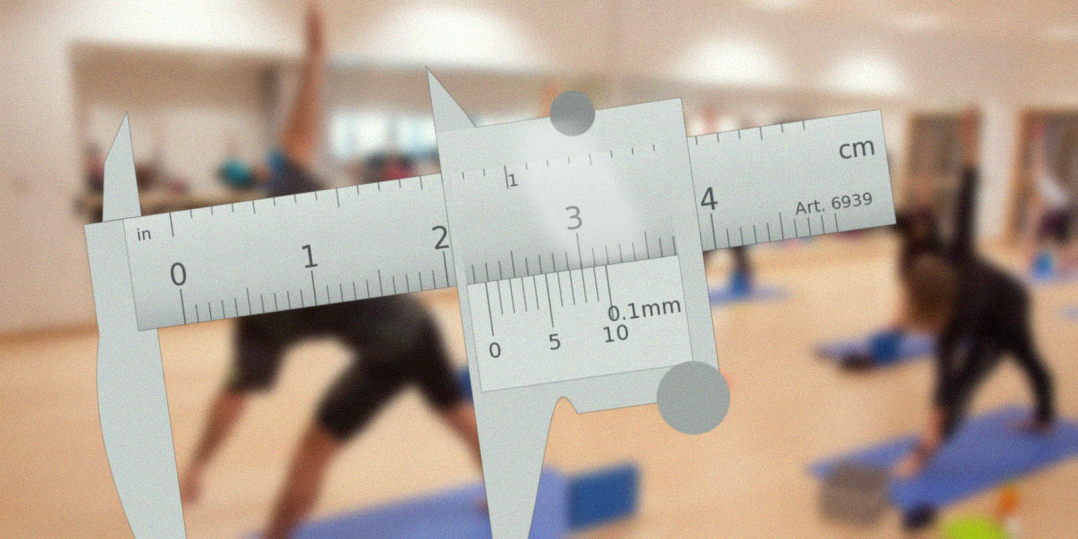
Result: 22.8 (mm)
